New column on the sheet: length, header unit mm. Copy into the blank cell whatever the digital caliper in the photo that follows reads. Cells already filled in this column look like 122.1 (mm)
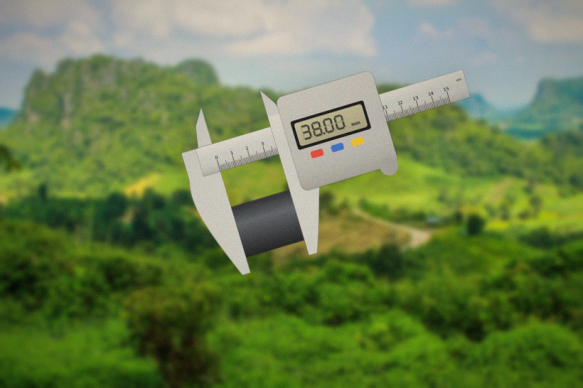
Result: 38.00 (mm)
